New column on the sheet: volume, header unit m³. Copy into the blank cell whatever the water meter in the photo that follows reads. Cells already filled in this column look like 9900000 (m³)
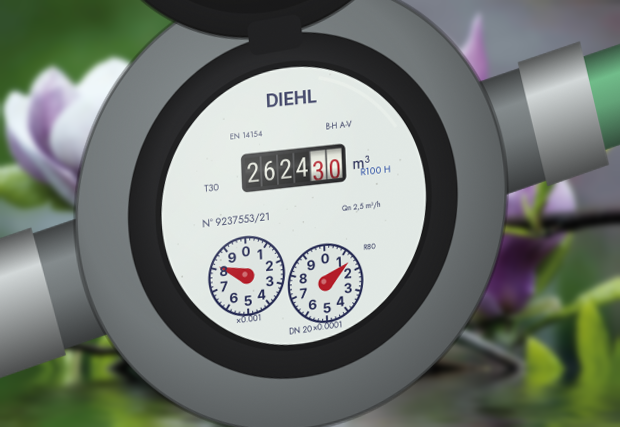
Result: 2624.2981 (m³)
